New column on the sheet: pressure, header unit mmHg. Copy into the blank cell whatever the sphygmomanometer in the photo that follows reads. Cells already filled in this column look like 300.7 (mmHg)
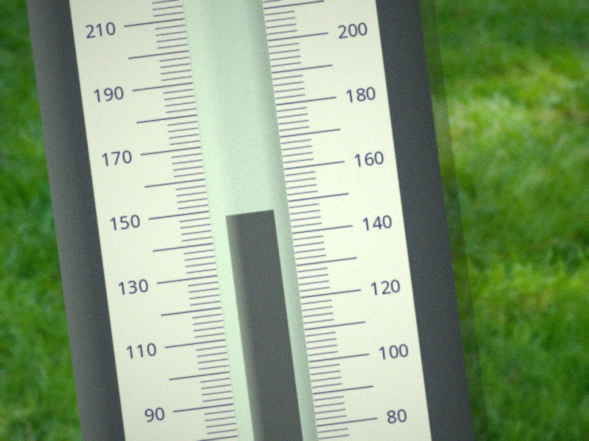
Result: 148 (mmHg)
